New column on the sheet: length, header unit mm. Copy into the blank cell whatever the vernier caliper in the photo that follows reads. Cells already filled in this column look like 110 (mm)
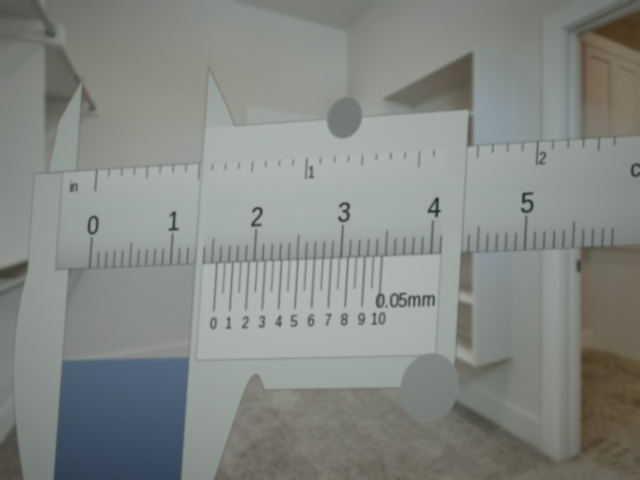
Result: 15.6 (mm)
